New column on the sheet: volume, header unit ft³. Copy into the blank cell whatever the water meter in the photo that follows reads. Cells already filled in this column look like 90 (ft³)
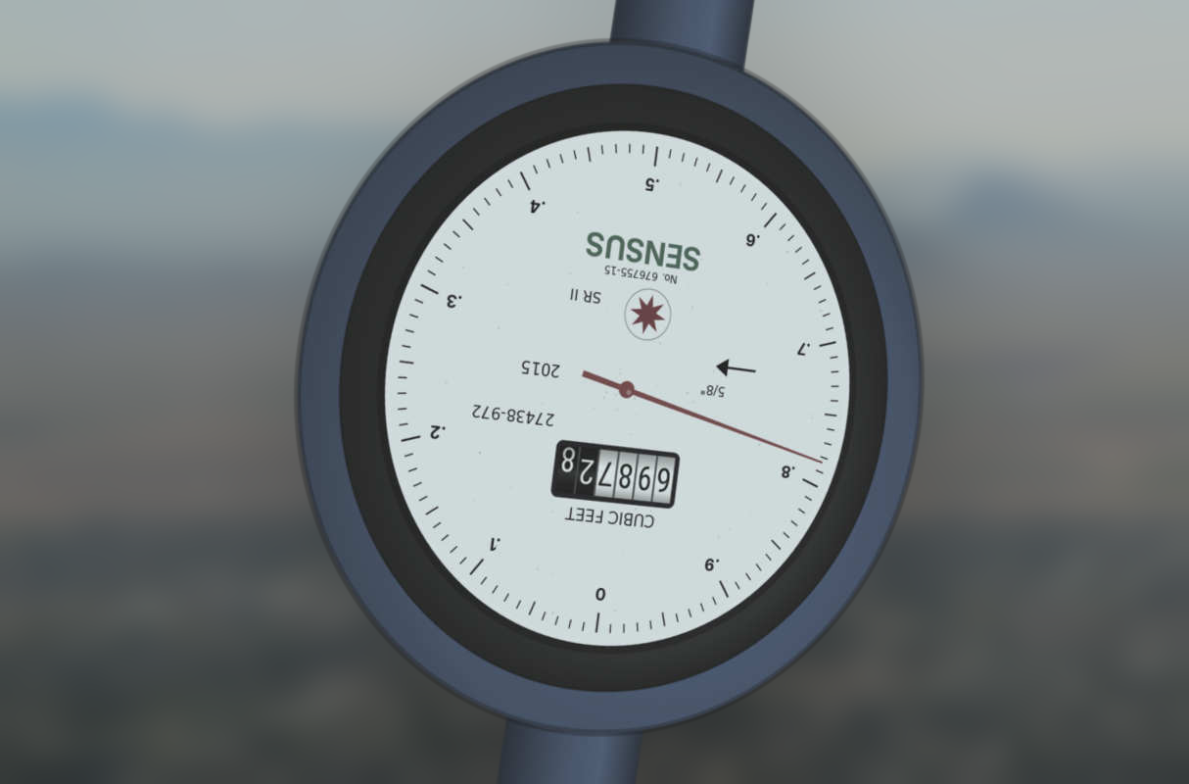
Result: 698727.78 (ft³)
